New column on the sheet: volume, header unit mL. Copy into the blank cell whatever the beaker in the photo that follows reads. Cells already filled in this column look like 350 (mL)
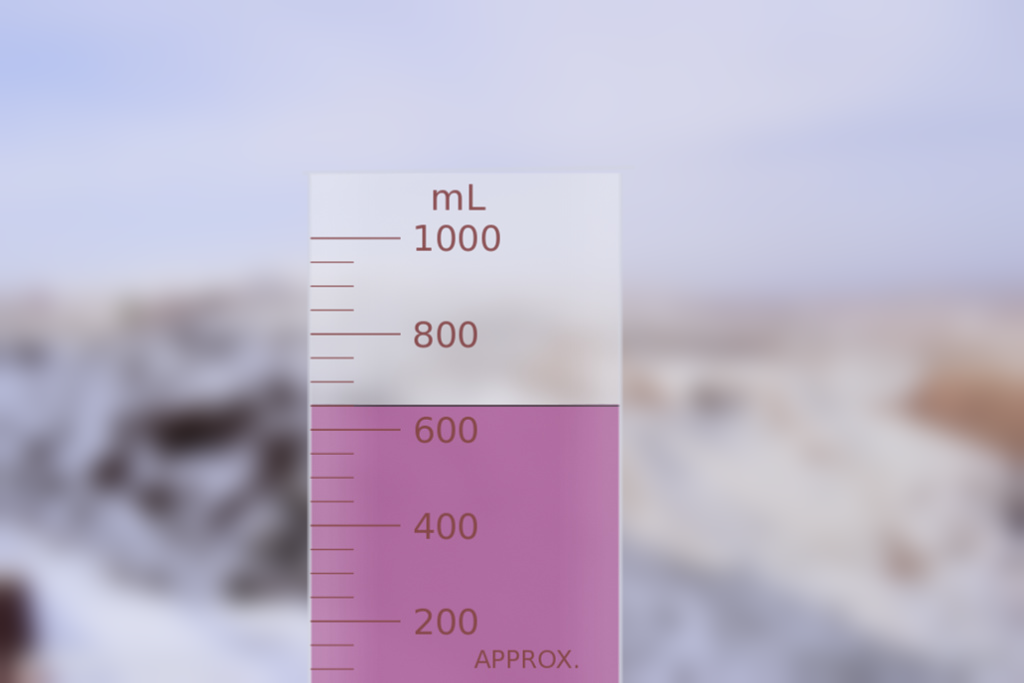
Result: 650 (mL)
